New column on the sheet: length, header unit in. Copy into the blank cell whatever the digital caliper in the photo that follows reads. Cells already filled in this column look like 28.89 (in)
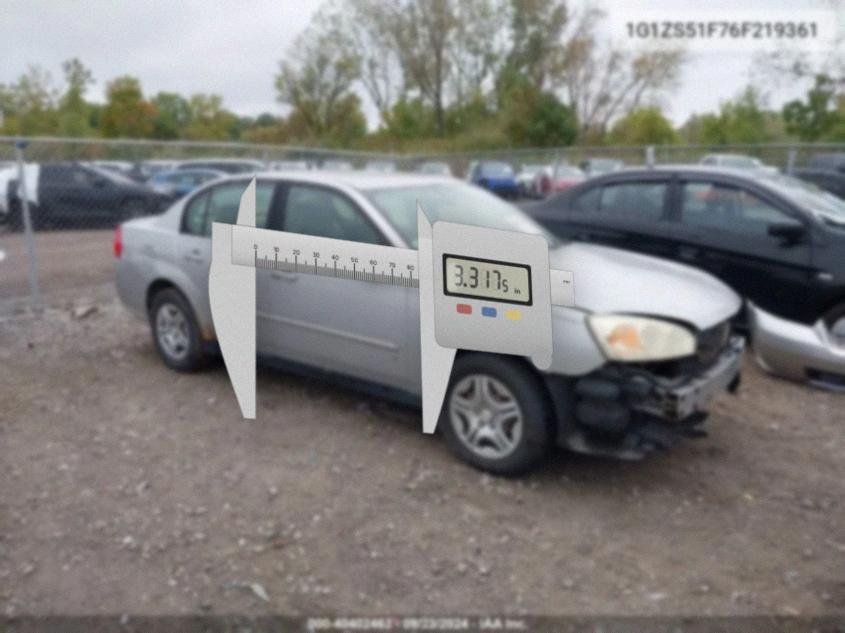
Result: 3.3175 (in)
